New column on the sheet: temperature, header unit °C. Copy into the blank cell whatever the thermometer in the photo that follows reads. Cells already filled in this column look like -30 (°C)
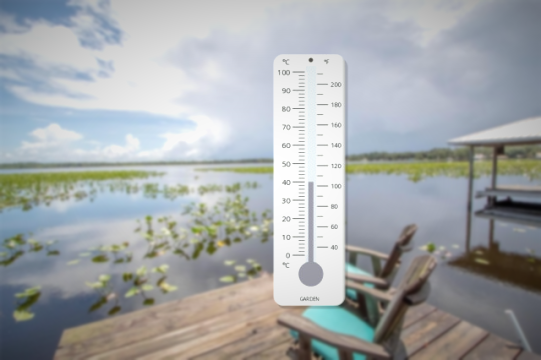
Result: 40 (°C)
